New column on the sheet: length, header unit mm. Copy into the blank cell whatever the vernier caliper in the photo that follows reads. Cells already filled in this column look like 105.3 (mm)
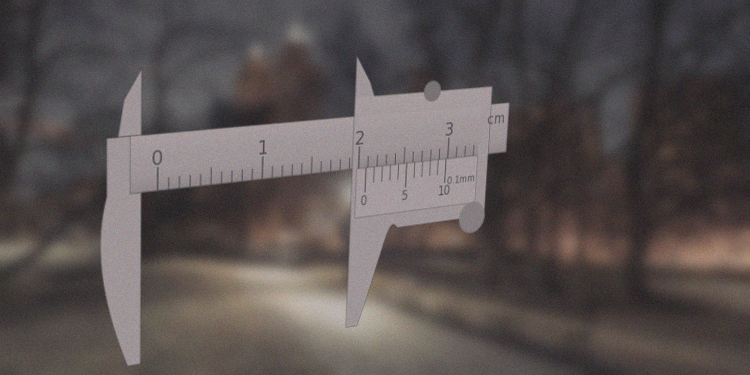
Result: 20.8 (mm)
